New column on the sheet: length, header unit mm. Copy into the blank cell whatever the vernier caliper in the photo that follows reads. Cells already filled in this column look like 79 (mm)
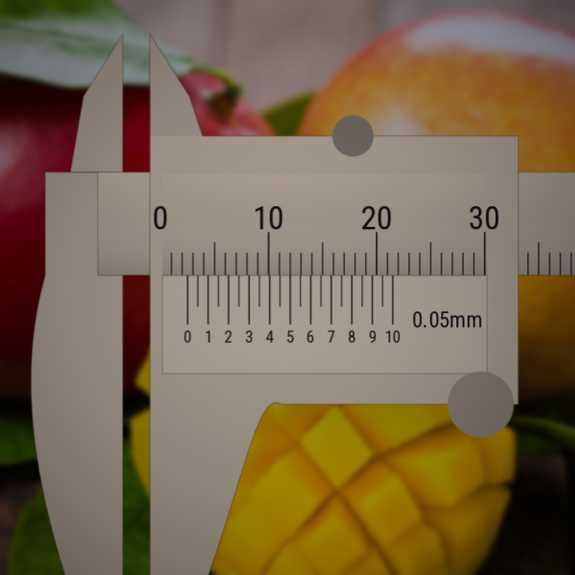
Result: 2.5 (mm)
